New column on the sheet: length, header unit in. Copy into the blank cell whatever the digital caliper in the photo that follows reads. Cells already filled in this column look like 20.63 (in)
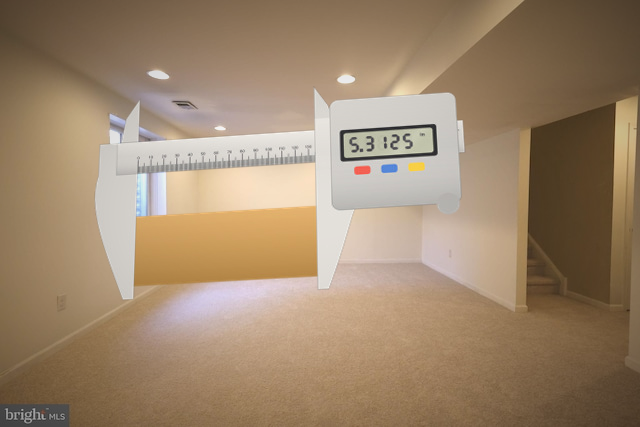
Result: 5.3125 (in)
